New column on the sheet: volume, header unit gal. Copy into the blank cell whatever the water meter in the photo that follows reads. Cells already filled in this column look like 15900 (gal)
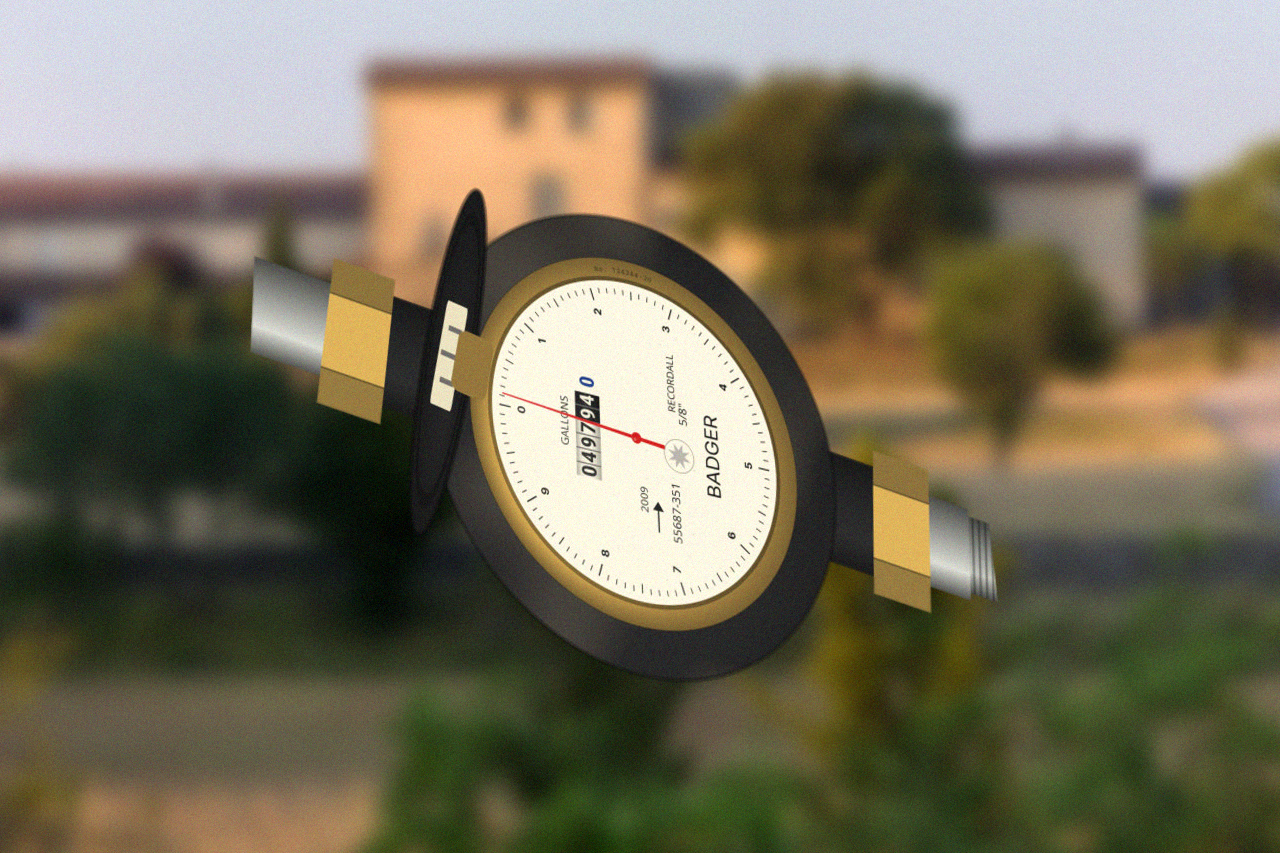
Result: 497940.1 (gal)
